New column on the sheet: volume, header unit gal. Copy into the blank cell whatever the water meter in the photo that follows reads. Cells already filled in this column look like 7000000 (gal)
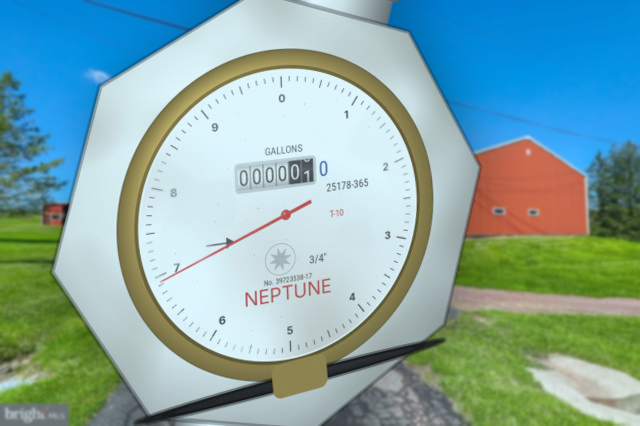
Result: 6.9 (gal)
